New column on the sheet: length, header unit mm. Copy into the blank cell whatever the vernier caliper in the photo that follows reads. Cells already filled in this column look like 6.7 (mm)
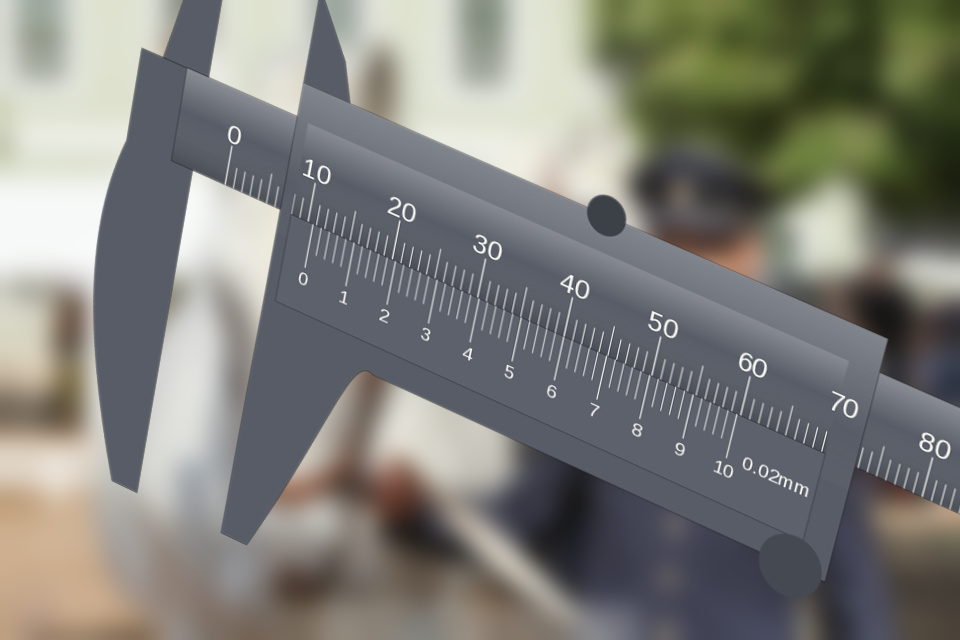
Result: 10.6 (mm)
